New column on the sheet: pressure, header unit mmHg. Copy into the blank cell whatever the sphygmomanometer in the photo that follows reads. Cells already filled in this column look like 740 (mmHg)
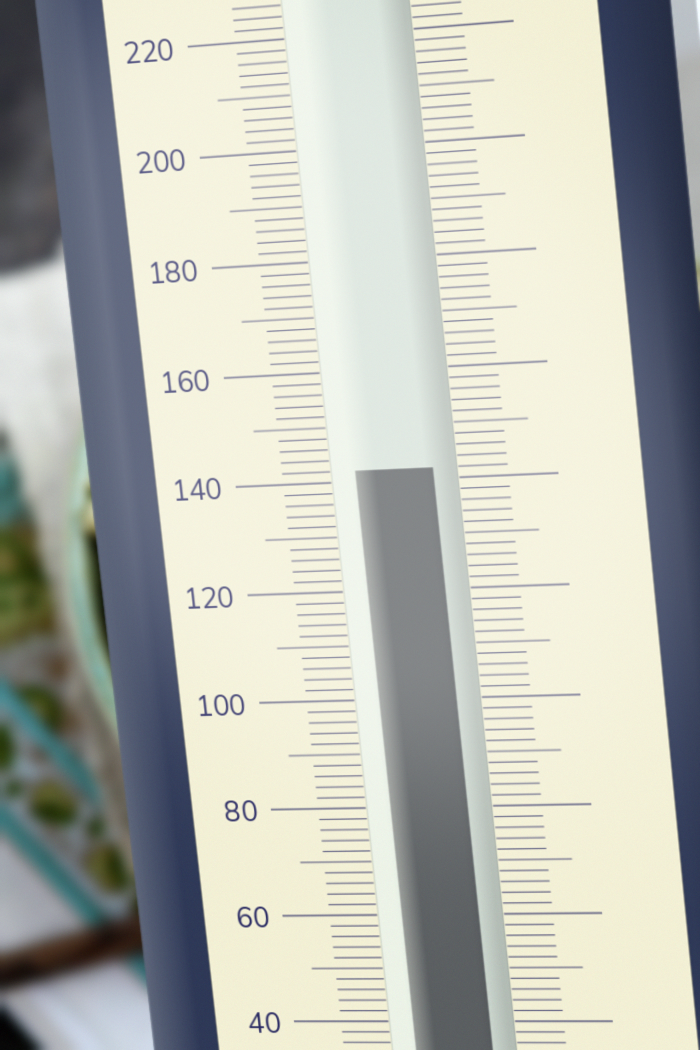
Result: 142 (mmHg)
